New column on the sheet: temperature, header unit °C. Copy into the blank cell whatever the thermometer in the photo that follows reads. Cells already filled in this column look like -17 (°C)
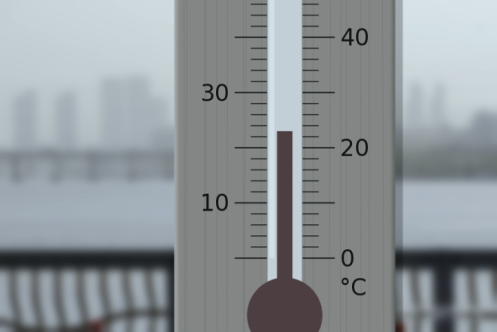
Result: 23 (°C)
